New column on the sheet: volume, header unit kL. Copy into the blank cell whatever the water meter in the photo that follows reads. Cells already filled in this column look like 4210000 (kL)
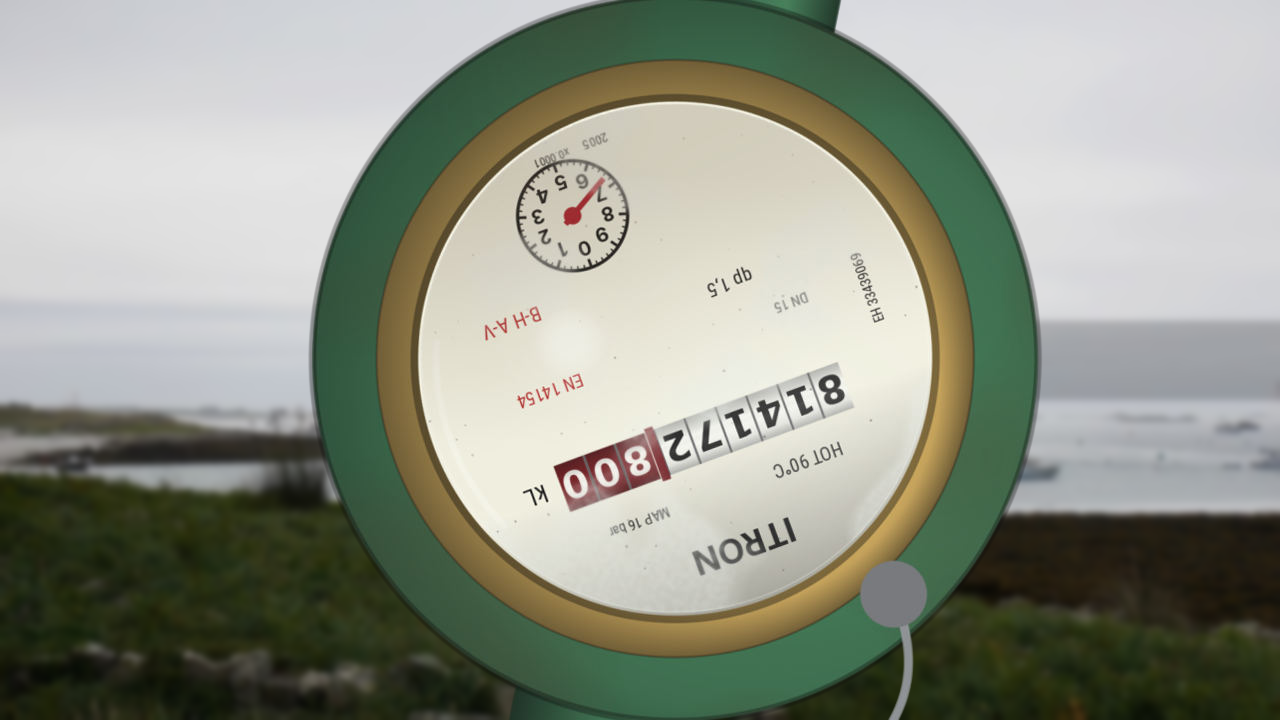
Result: 814172.8006 (kL)
